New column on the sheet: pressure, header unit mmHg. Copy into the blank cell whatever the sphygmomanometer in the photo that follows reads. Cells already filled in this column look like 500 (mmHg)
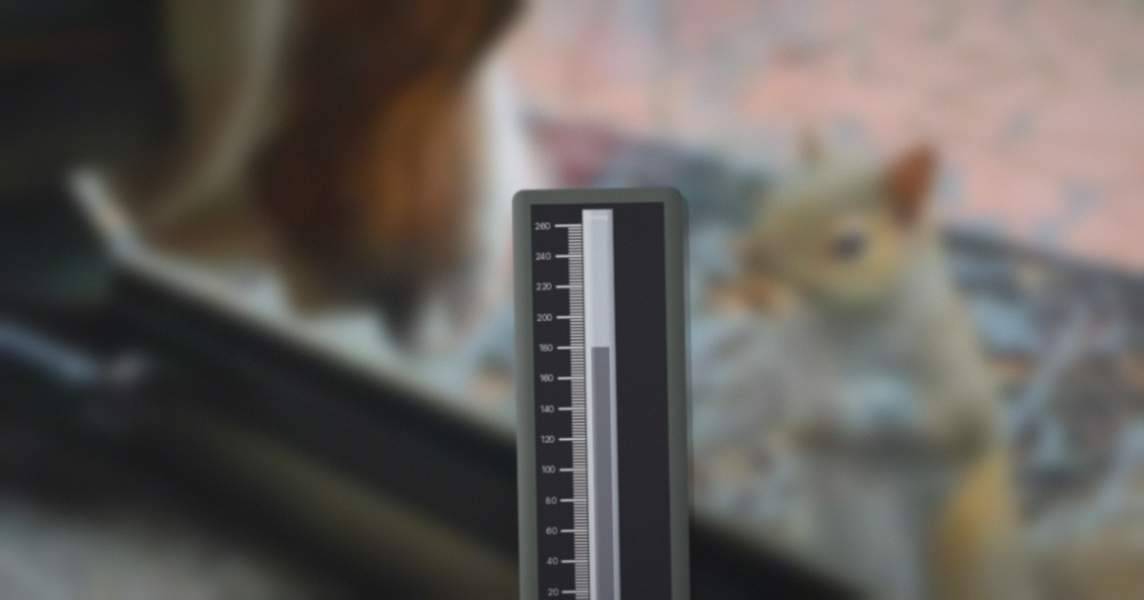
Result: 180 (mmHg)
